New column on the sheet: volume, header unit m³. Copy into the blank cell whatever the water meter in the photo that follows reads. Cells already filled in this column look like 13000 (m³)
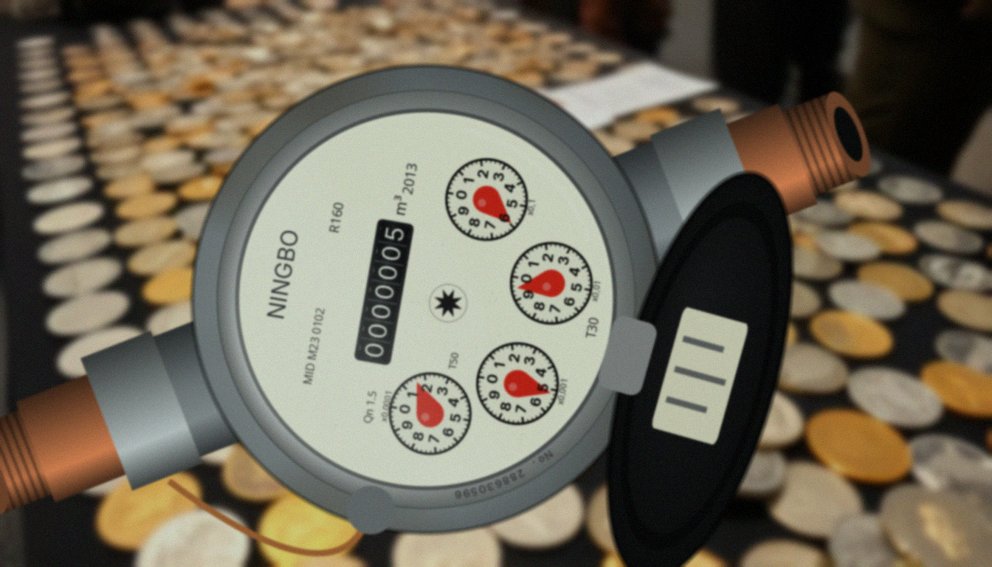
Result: 5.5951 (m³)
